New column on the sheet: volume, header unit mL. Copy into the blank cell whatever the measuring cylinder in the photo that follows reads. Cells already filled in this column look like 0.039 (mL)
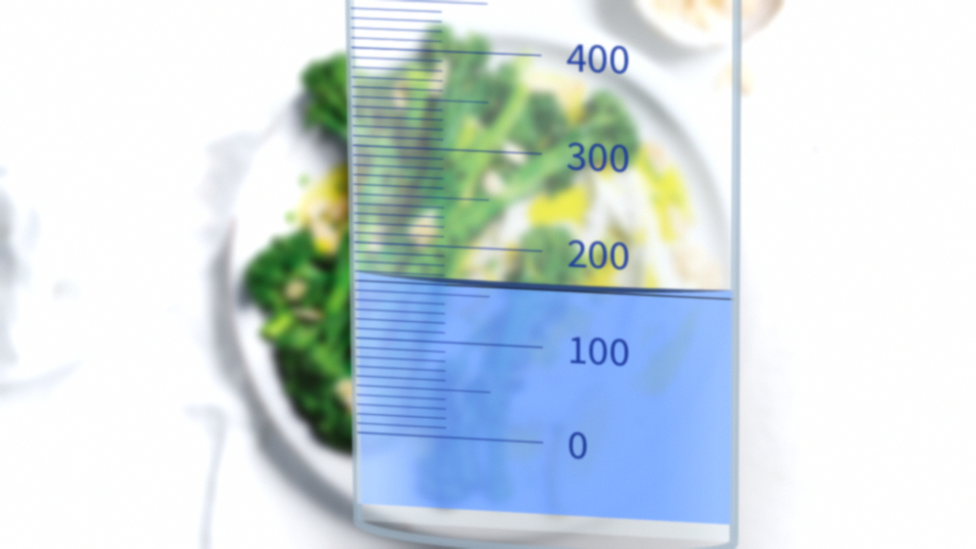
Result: 160 (mL)
